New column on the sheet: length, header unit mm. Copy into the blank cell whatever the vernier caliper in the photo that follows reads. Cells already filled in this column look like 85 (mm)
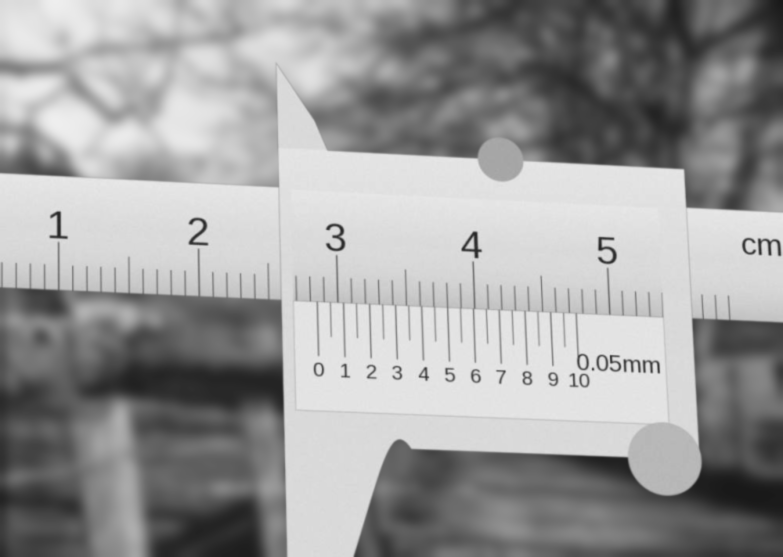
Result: 28.5 (mm)
